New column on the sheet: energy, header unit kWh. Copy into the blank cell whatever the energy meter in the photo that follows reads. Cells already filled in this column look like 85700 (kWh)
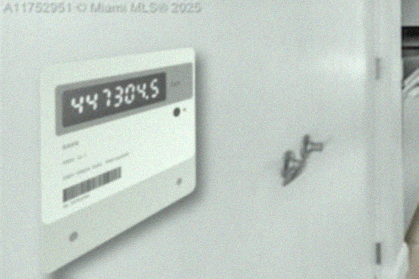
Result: 447304.5 (kWh)
